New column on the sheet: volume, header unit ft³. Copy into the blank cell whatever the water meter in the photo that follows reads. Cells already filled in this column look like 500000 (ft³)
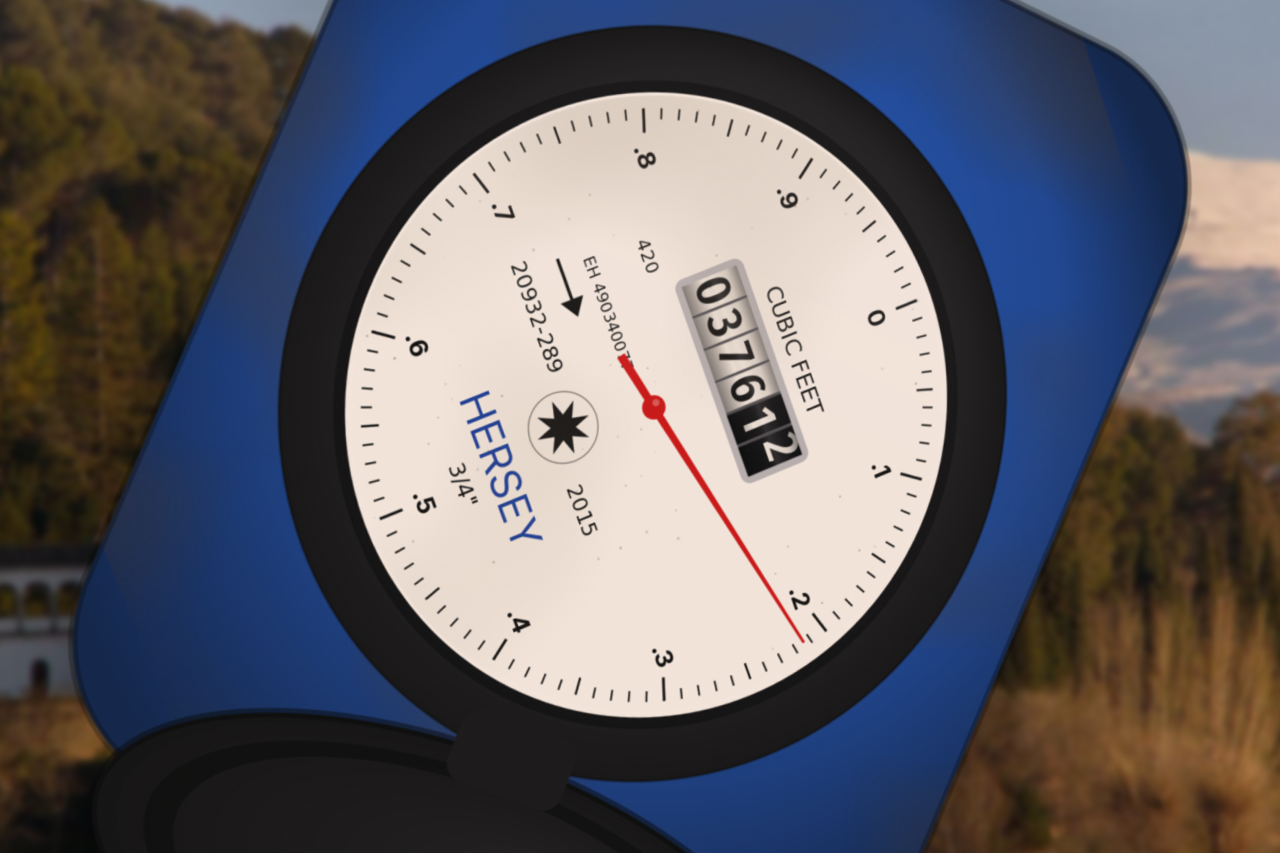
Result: 37612.21 (ft³)
